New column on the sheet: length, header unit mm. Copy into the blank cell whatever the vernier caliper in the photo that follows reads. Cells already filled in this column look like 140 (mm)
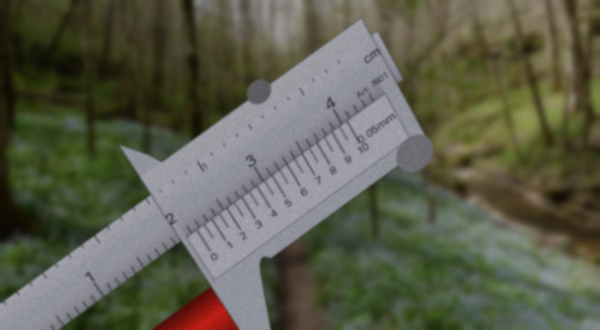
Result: 21.6 (mm)
